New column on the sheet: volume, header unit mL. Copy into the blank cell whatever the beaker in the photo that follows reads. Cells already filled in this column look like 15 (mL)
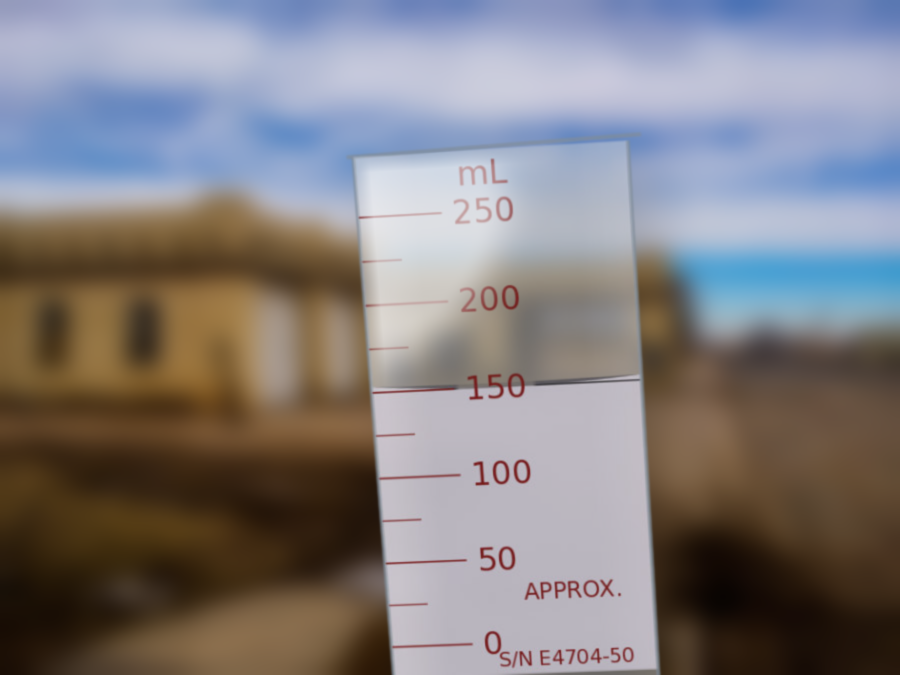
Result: 150 (mL)
